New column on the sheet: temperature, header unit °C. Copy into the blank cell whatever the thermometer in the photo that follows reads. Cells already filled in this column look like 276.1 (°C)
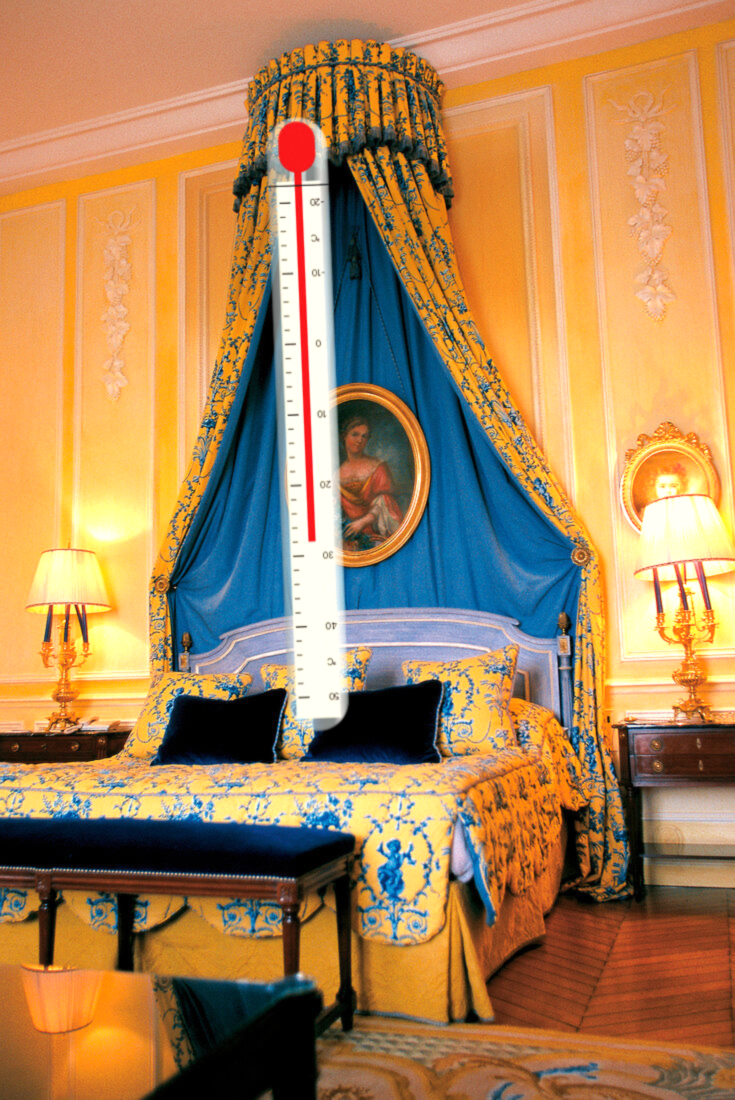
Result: 28 (°C)
